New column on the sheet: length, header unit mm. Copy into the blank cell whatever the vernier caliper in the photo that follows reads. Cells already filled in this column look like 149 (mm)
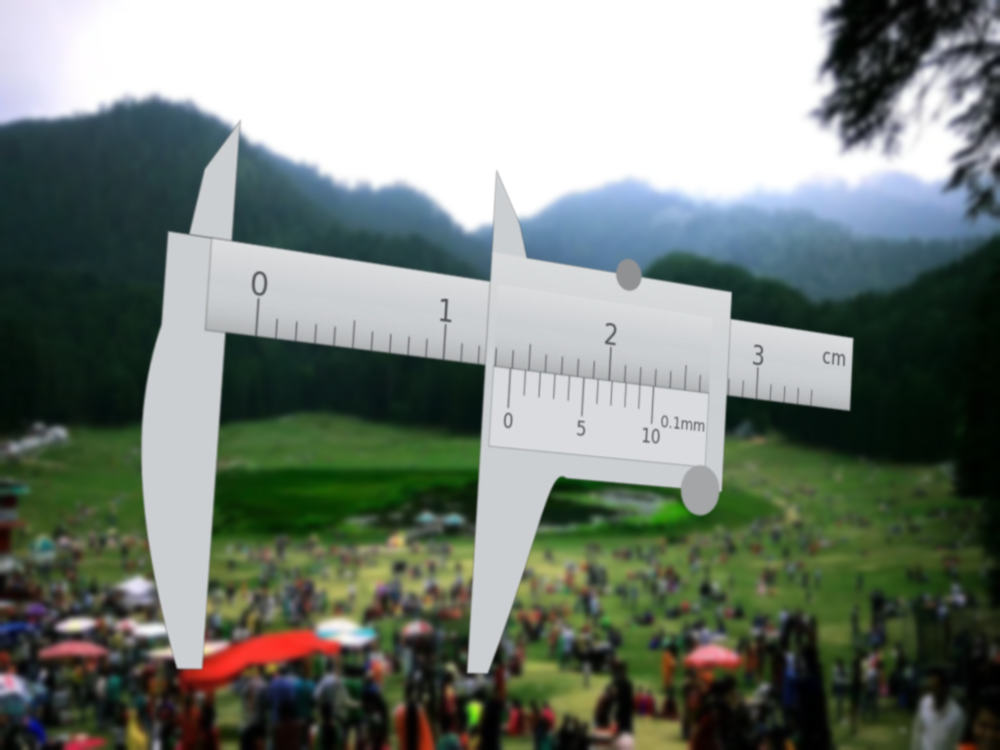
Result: 13.9 (mm)
